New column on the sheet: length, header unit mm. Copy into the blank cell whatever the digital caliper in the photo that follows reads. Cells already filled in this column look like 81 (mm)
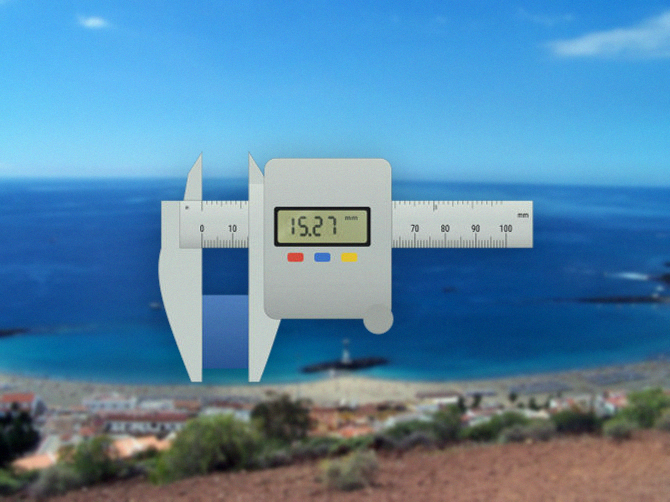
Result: 15.27 (mm)
